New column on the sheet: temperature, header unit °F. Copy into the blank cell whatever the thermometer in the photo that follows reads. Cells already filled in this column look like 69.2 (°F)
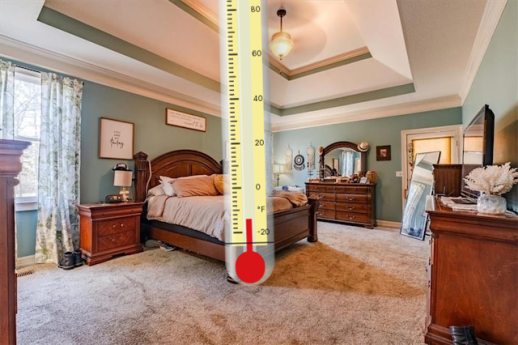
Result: -14 (°F)
